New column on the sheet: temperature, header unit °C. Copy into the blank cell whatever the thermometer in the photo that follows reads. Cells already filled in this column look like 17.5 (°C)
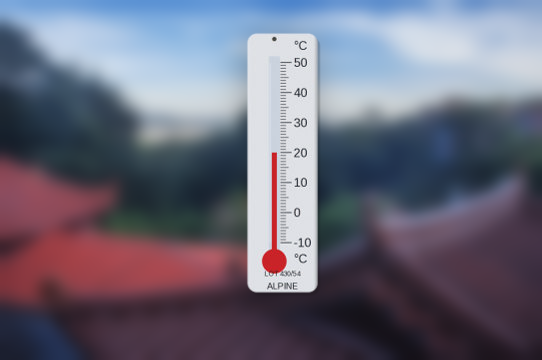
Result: 20 (°C)
